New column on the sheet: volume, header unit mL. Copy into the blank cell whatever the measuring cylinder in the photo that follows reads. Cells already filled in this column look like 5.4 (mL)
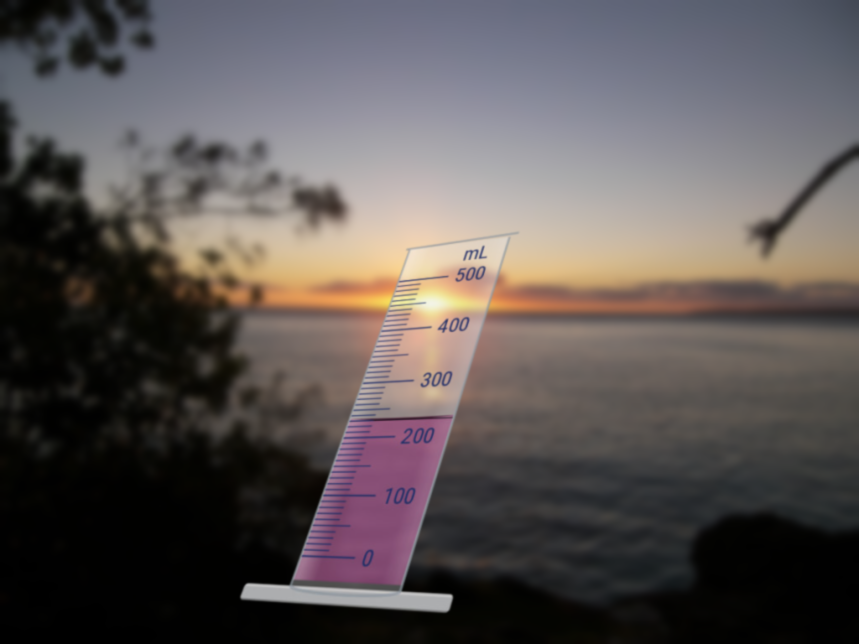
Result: 230 (mL)
